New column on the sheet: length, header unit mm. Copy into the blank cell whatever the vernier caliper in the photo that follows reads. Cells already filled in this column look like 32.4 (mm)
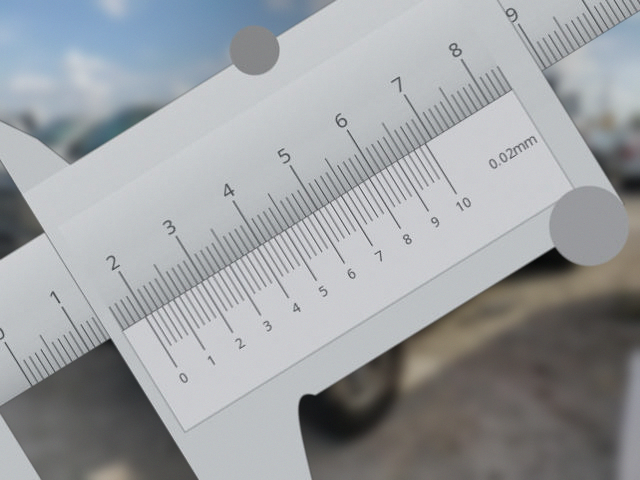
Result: 19.8 (mm)
